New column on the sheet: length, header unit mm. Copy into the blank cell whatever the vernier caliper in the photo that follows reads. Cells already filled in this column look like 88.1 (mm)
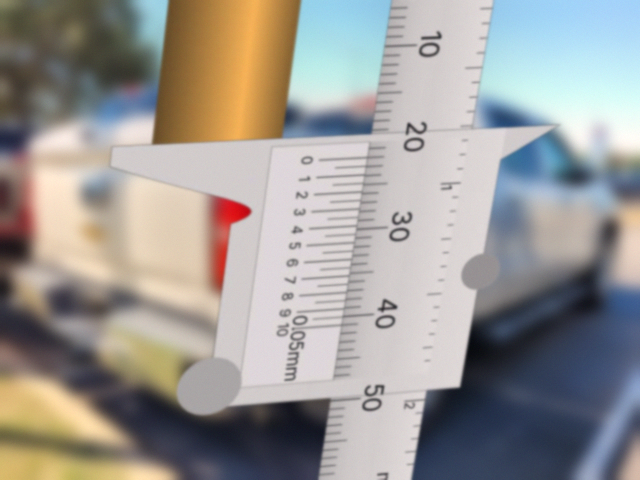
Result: 22.0 (mm)
